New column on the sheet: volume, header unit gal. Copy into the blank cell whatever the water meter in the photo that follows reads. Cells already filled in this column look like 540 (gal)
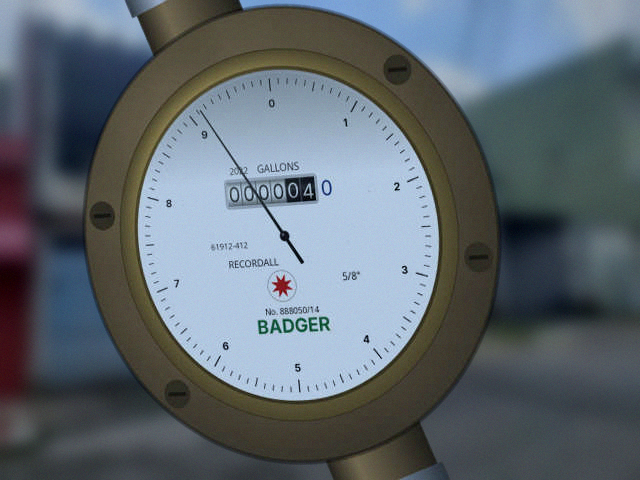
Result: 39.1 (gal)
